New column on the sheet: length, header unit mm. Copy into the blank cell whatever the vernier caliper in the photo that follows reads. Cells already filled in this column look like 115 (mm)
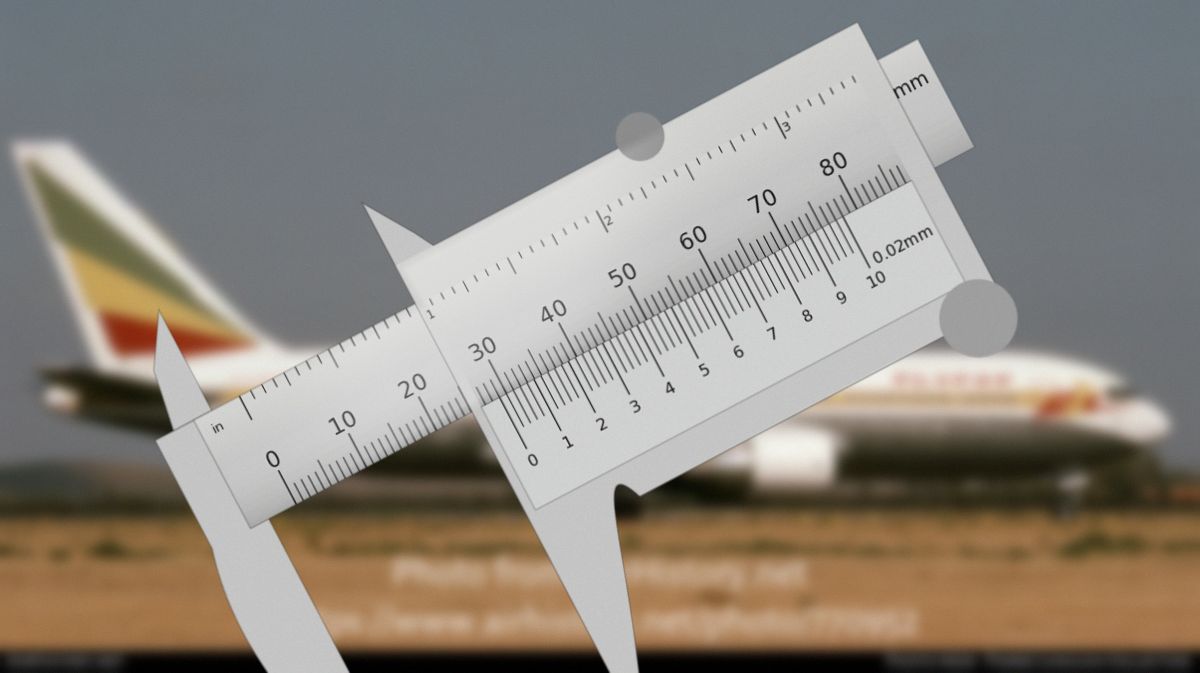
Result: 29.0 (mm)
